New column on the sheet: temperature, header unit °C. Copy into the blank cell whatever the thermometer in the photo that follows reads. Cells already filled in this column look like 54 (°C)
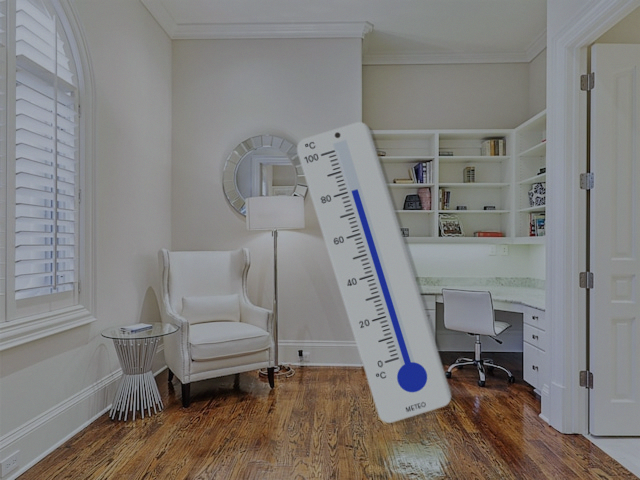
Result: 80 (°C)
